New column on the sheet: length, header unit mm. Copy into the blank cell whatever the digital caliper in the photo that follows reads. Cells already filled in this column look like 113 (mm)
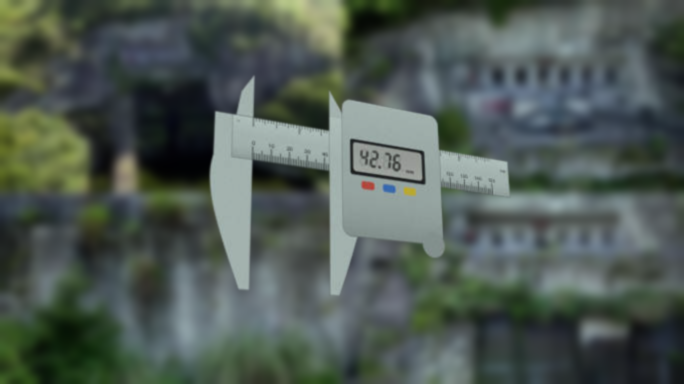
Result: 42.76 (mm)
